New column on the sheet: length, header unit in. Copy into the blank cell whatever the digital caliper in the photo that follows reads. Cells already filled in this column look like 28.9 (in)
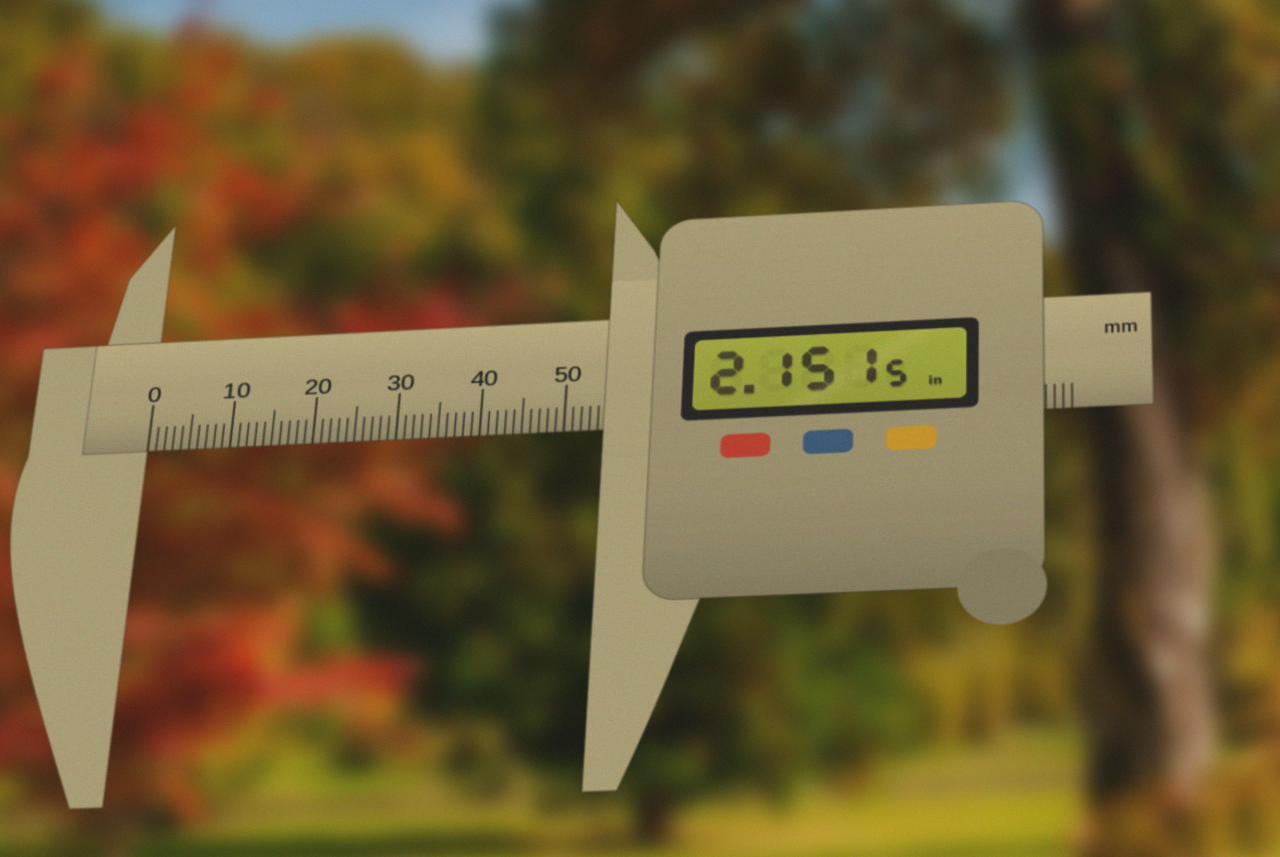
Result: 2.1515 (in)
